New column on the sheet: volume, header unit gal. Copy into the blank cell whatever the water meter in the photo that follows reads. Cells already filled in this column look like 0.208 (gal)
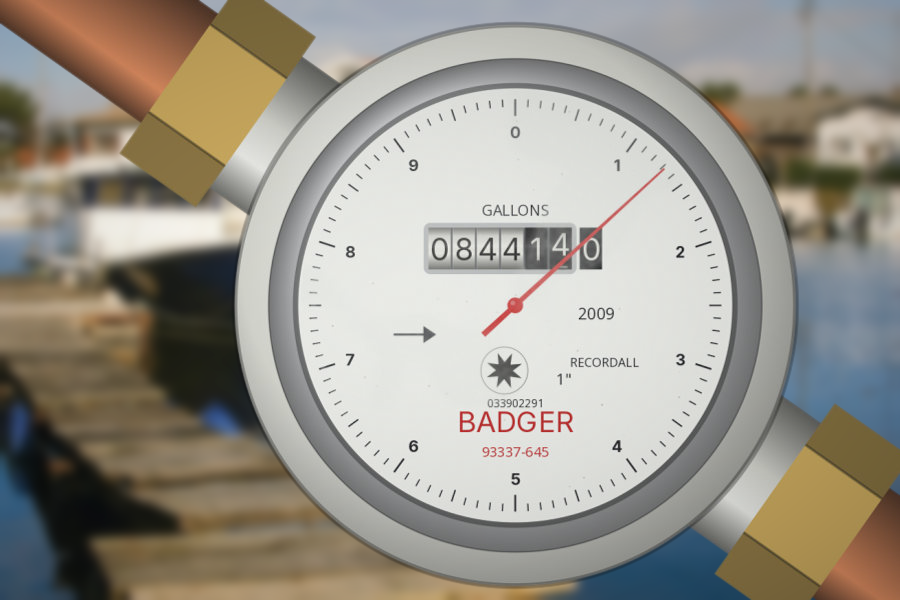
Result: 844141.3 (gal)
